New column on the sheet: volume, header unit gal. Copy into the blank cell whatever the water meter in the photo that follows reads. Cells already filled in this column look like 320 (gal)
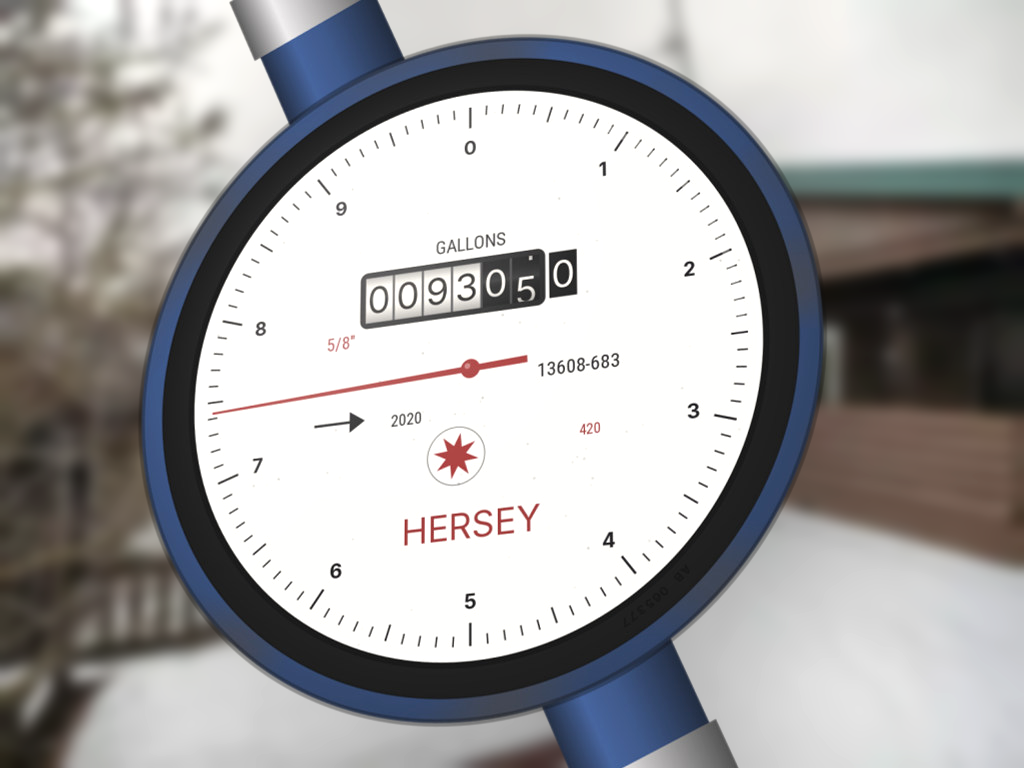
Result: 93047.4 (gal)
